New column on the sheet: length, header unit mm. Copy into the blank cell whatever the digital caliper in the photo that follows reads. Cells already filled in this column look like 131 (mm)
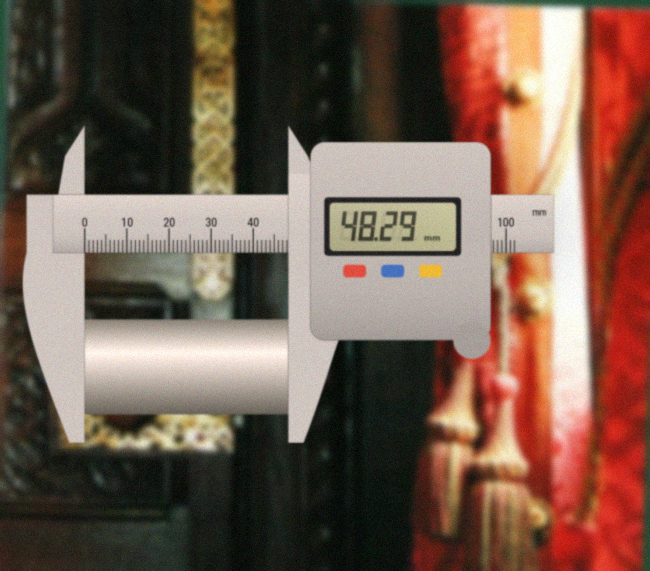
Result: 48.29 (mm)
